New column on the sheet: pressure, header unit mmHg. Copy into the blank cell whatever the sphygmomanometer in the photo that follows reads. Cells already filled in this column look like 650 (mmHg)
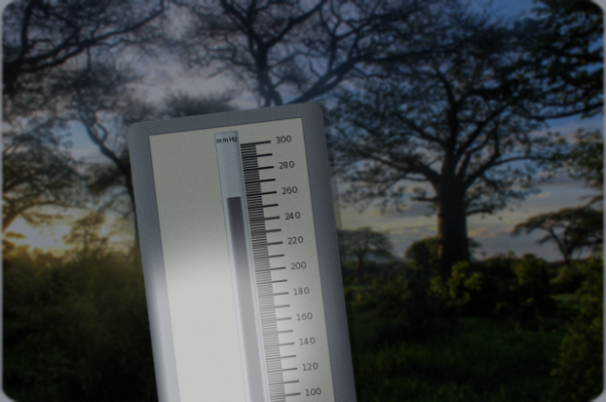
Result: 260 (mmHg)
